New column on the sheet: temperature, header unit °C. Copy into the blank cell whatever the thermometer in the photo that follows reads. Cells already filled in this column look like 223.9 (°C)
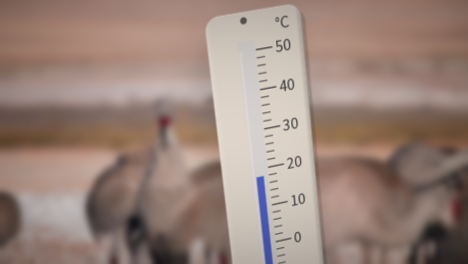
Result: 18 (°C)
